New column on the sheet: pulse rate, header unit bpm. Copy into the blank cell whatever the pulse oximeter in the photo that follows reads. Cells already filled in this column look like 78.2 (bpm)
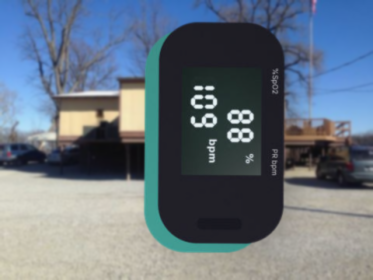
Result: 109 (bpm)
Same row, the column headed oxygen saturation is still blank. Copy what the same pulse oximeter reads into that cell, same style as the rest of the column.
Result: 88 (%)
